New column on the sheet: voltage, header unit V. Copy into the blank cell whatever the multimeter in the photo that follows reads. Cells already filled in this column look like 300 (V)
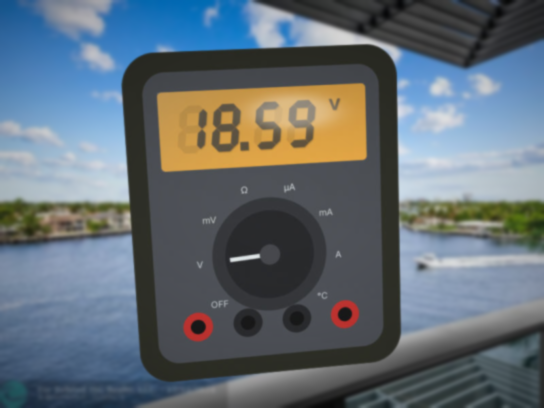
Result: 18.59 (V)
